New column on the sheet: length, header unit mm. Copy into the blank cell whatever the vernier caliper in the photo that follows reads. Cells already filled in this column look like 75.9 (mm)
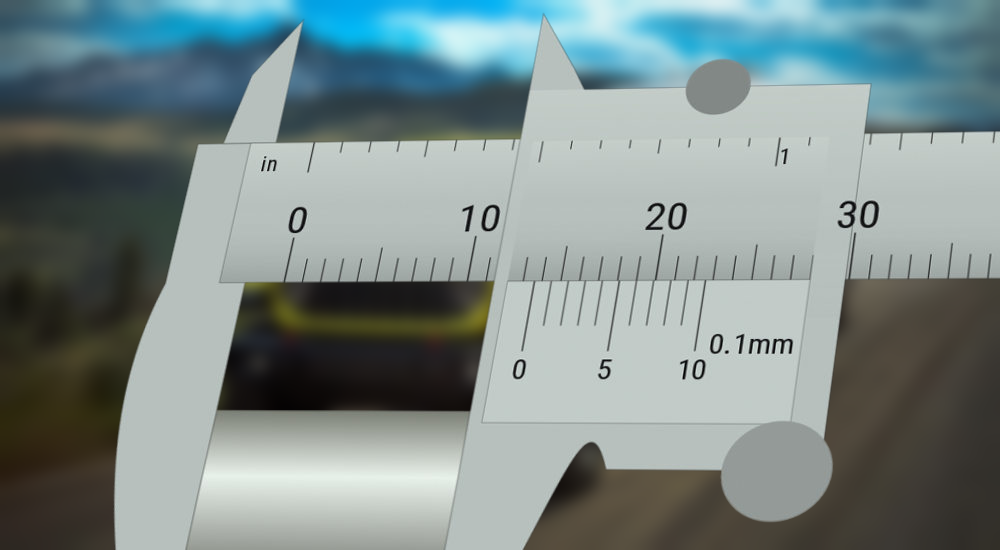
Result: 13.6 (mm)
